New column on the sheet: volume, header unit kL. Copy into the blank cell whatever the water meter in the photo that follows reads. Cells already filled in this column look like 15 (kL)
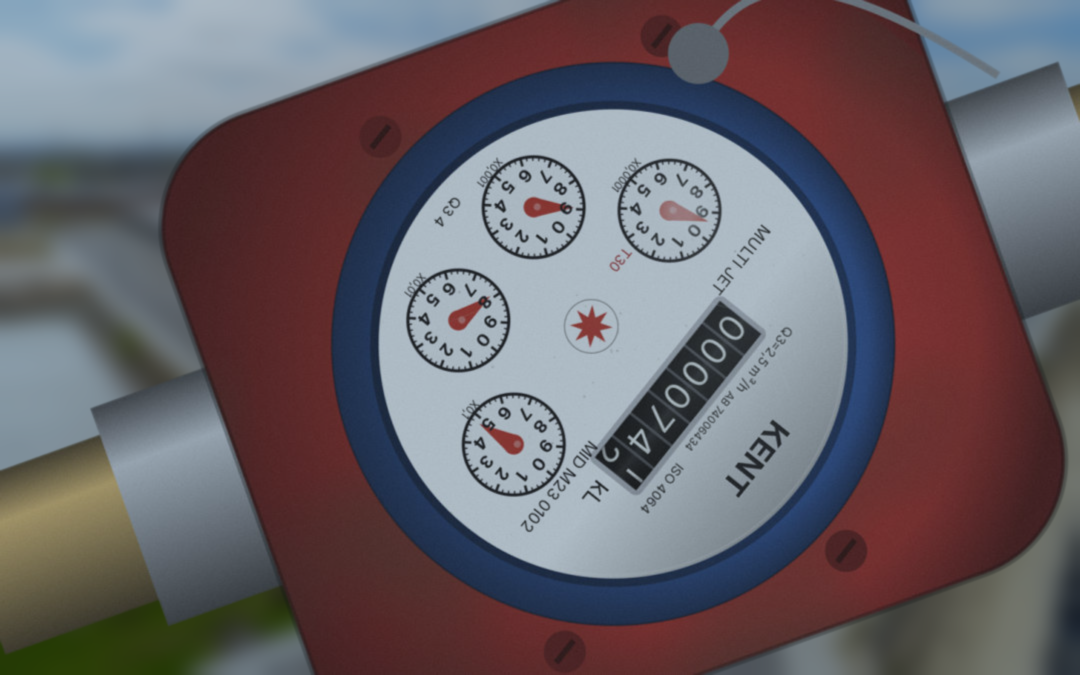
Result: 741.4789 (kL)
